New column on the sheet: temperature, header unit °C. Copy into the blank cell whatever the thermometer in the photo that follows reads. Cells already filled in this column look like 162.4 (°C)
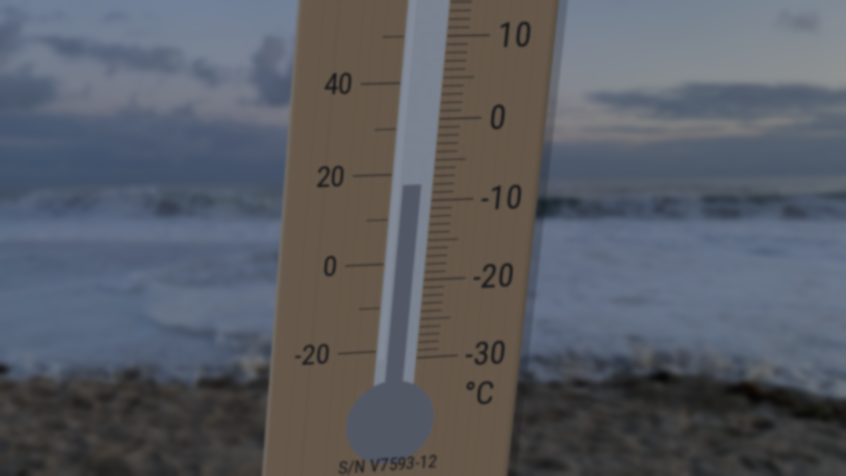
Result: -8 (°C)
